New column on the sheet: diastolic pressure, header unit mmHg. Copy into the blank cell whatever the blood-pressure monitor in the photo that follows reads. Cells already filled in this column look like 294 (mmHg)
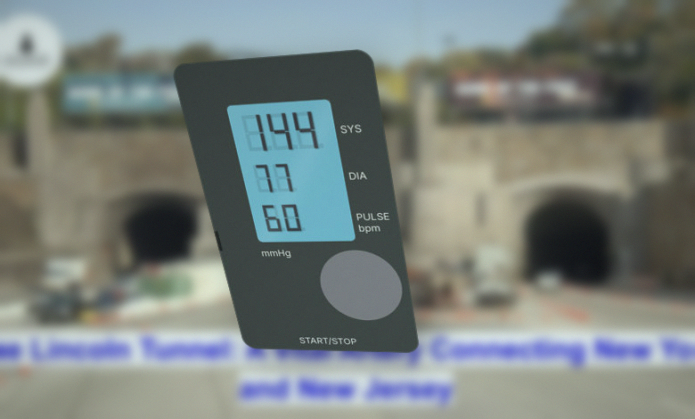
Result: 77 (mmHg)
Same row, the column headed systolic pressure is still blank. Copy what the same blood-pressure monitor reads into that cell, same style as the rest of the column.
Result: 144 (mmHg)
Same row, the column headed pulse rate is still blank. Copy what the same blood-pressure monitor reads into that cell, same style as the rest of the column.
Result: 60 (bpm)
